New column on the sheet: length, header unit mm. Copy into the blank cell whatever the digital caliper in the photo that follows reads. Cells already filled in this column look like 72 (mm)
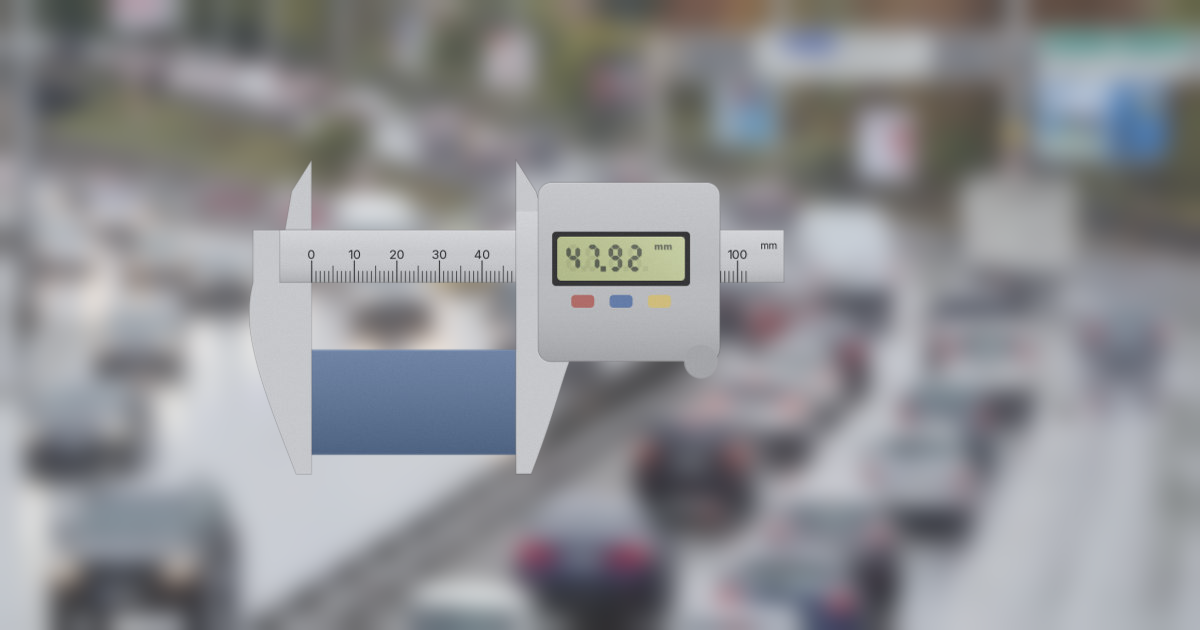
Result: 47.92 (mm)
